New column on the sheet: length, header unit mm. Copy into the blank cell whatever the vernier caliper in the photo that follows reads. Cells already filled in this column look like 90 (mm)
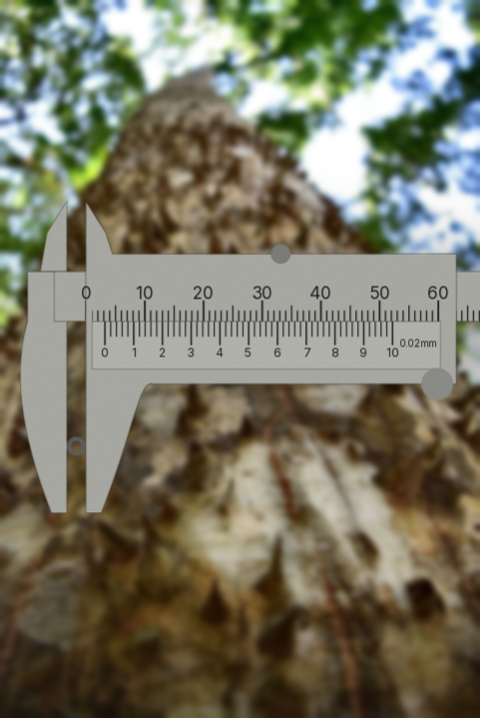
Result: 3.2 (mm)
